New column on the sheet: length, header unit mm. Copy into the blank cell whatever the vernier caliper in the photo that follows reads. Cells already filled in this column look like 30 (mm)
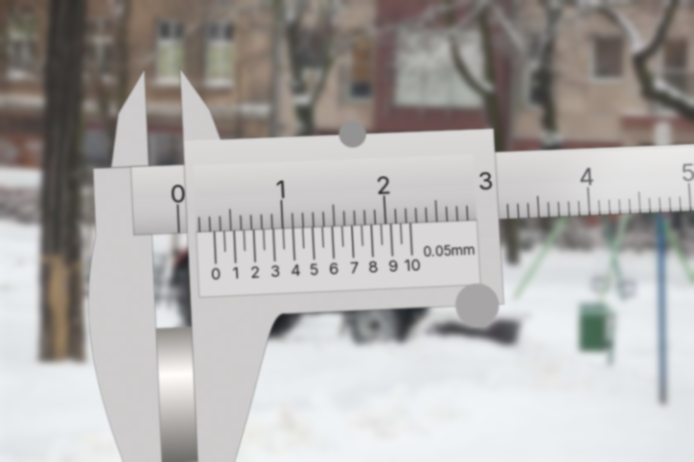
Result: 3.4 (mm)
